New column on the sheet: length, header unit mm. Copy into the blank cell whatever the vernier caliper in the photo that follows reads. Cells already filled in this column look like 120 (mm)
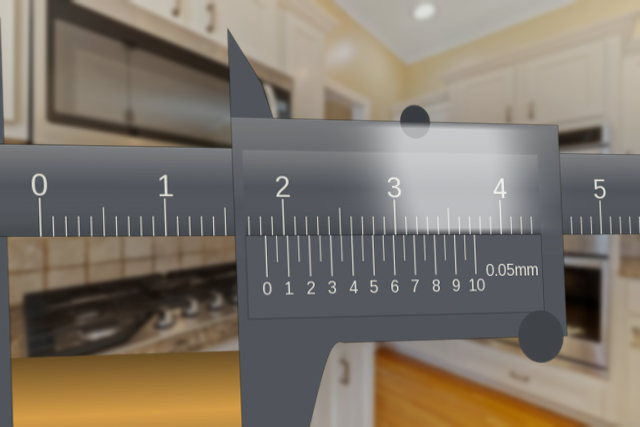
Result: 18.4 (mm)
